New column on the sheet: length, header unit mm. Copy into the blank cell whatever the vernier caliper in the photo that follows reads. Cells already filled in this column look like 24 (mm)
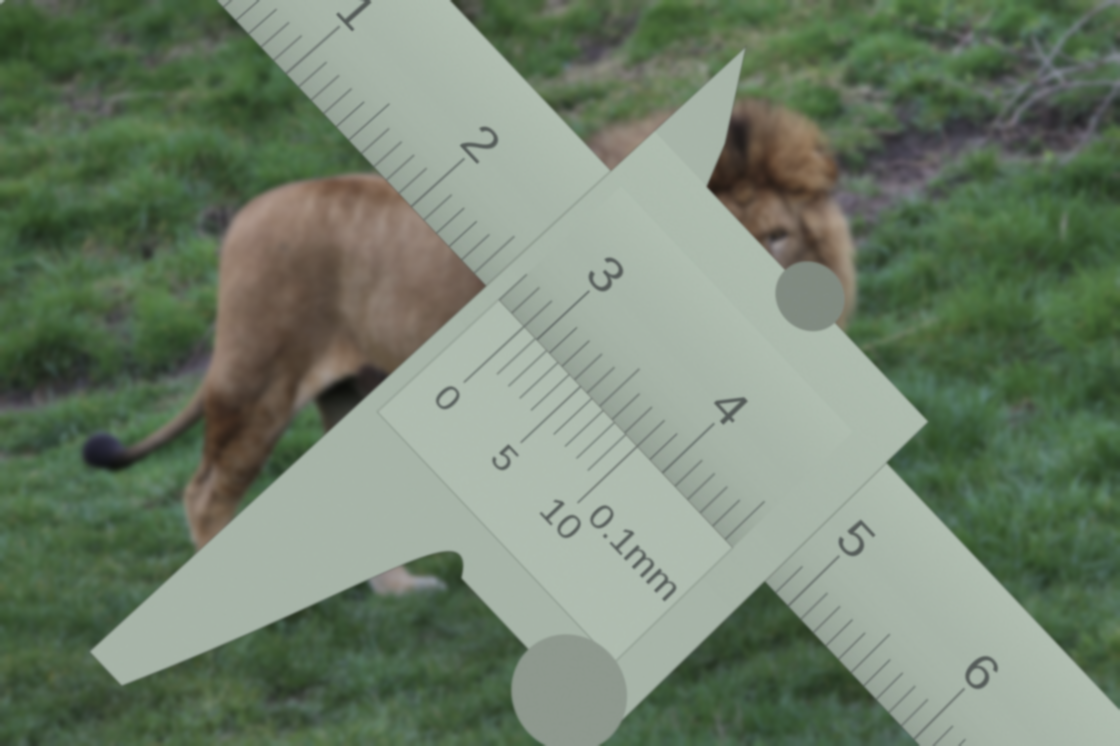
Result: 29.0 (mm)
